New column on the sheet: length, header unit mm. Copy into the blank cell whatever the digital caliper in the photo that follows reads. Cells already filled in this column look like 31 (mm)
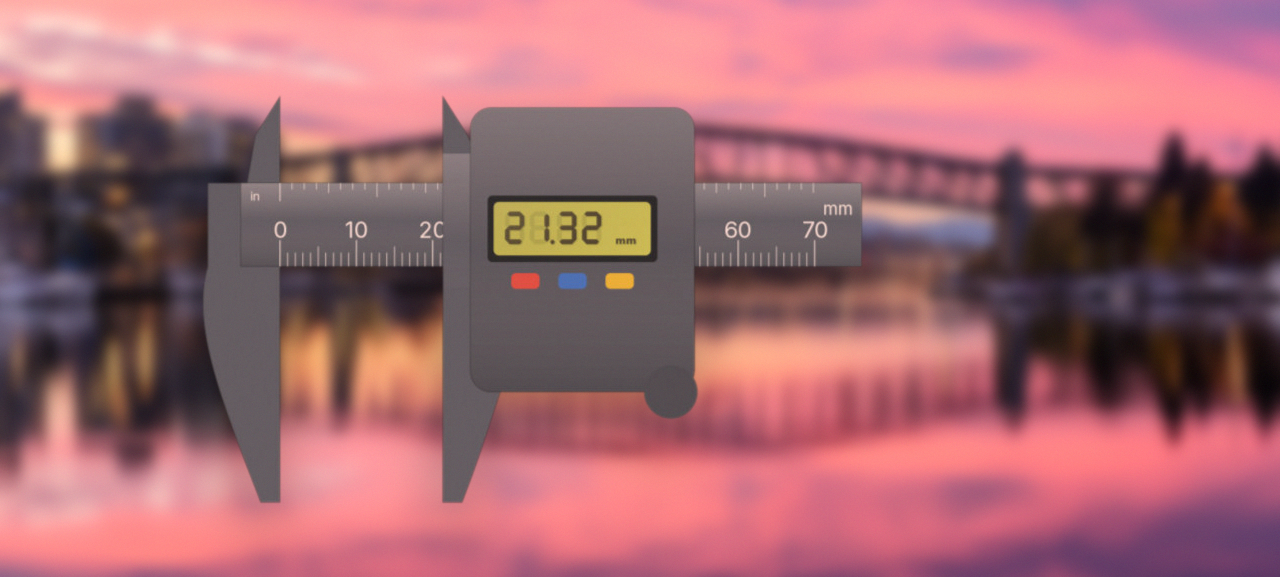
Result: 21.32 (mm)
